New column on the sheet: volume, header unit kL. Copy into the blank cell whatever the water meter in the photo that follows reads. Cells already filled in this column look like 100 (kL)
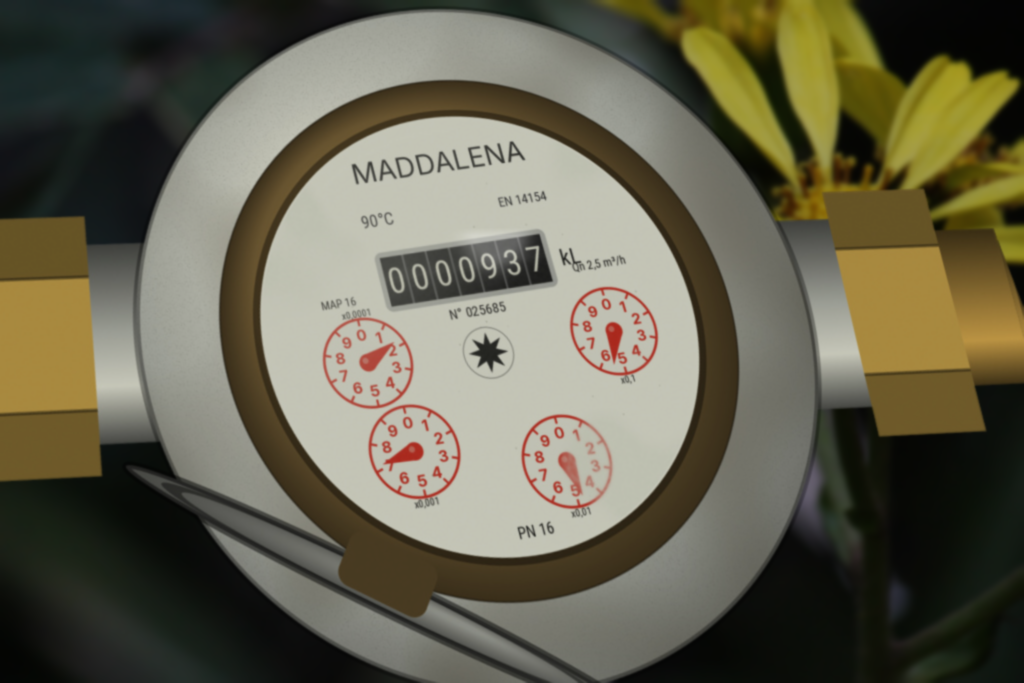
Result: 937.5471 (kL)
